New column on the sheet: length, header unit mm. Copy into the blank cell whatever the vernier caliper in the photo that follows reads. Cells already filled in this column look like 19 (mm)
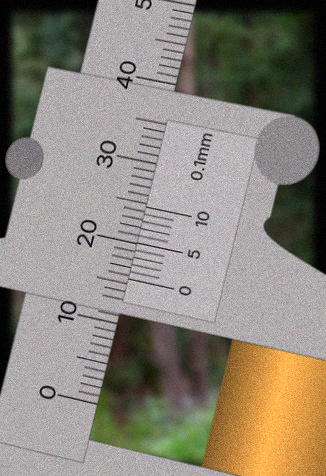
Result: 15.6 (mm)
